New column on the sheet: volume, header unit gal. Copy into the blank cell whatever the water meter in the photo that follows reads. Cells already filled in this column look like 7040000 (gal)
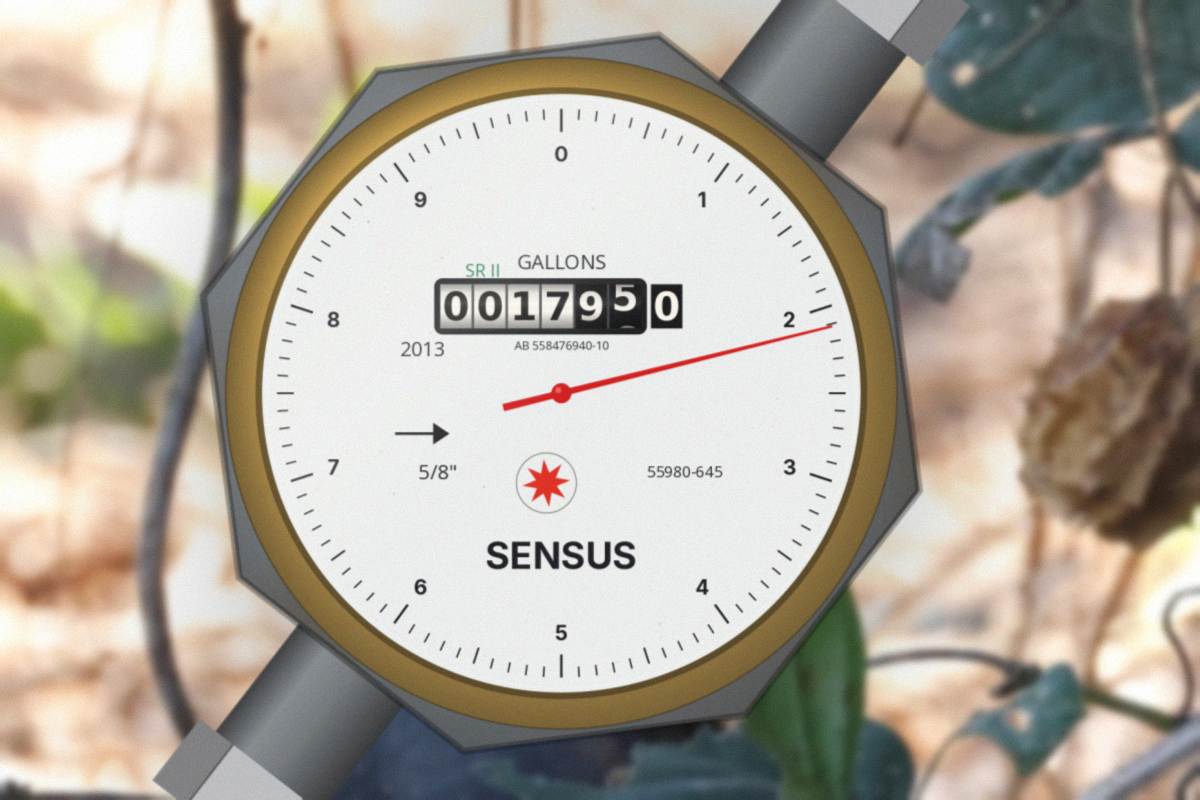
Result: 17952.1 (gal)
